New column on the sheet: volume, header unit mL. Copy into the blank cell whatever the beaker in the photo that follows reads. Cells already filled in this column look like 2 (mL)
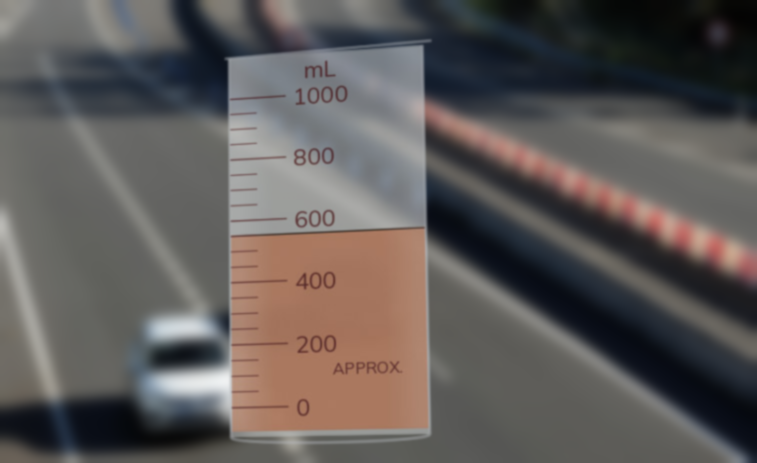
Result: 550 (mL)
